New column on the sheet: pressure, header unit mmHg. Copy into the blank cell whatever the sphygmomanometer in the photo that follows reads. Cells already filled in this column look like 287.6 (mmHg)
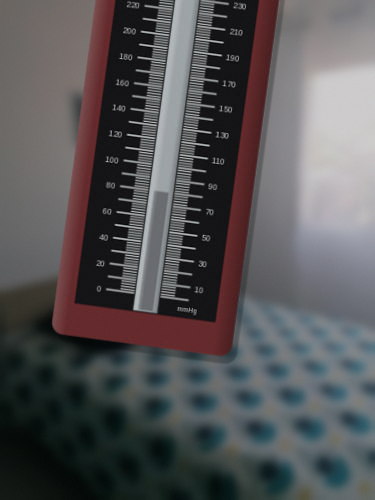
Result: 80 (mmHg)
